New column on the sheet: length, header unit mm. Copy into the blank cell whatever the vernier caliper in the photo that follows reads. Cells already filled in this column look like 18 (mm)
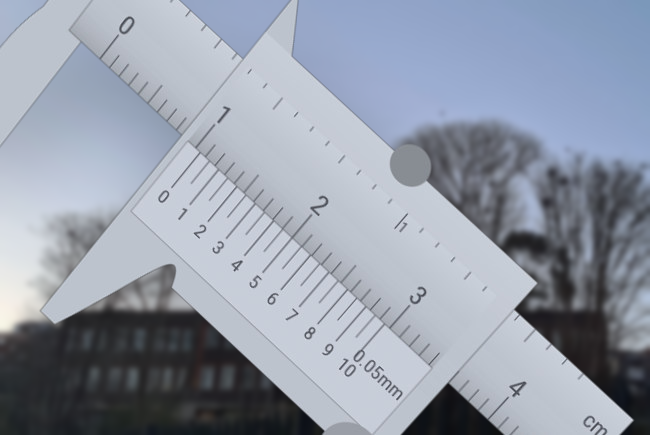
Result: 10.5 (mm)
